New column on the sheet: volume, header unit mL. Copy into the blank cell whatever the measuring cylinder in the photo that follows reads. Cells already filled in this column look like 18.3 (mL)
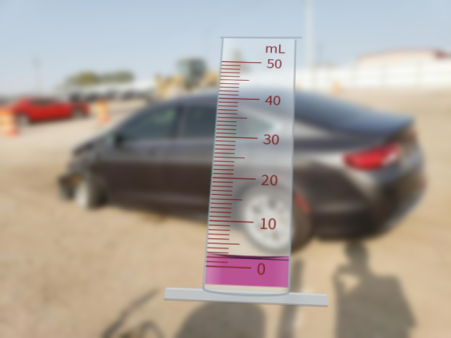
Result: 2 (mL)
